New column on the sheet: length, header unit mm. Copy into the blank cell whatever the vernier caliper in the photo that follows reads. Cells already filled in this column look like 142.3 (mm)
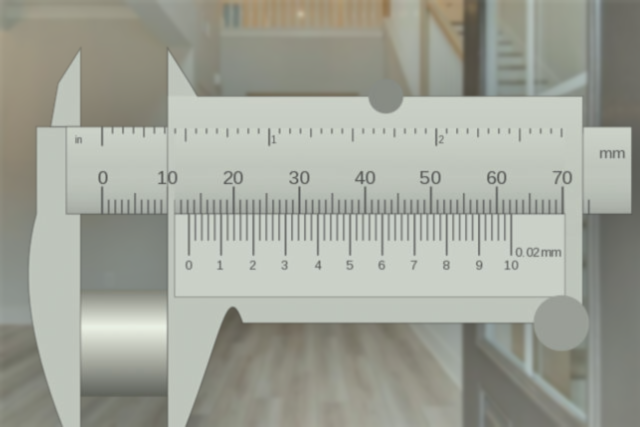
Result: 13.2 (mm)
